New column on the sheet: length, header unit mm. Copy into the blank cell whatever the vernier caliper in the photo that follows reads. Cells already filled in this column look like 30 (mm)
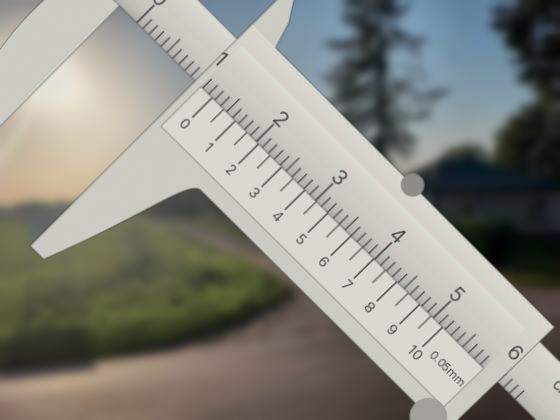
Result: 12.6 (mm)
